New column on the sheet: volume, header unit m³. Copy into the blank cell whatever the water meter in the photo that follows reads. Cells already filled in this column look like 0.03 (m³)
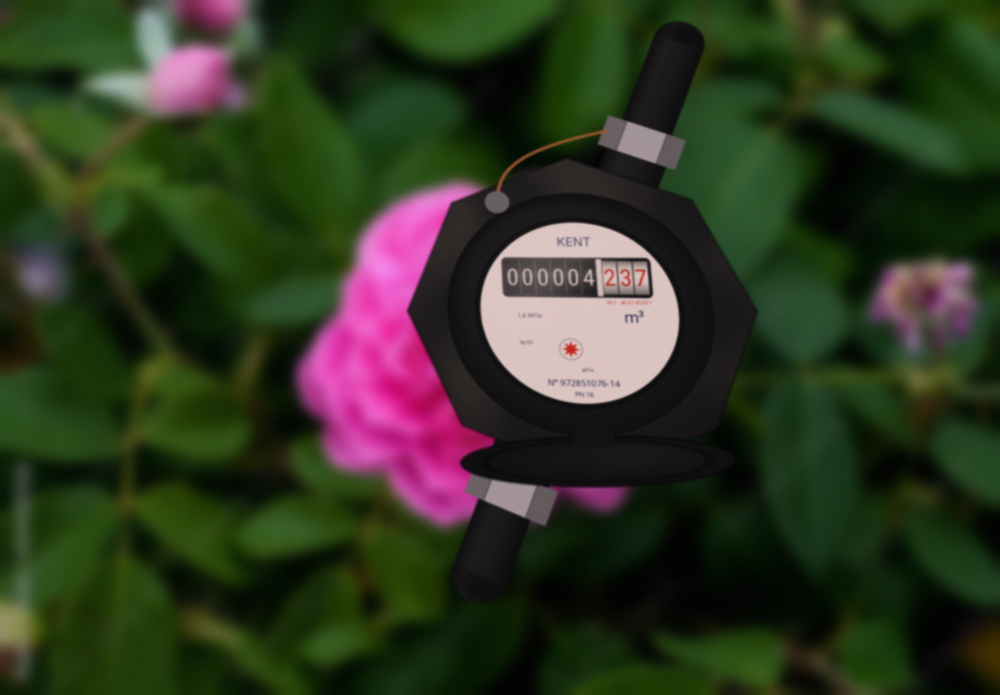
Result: 4.237 (m³)
